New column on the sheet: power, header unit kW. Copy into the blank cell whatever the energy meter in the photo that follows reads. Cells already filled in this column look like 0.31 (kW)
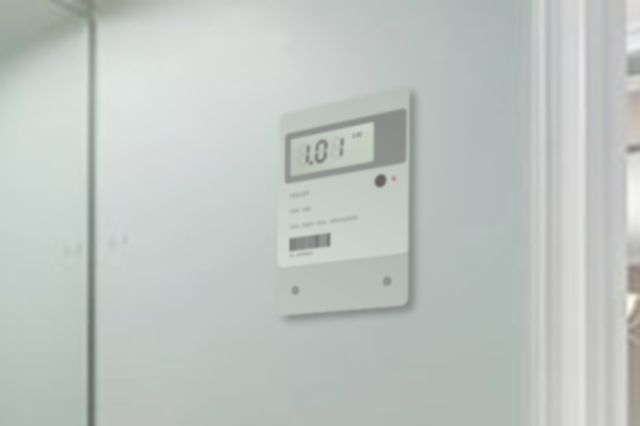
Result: 1.01 (kW)
